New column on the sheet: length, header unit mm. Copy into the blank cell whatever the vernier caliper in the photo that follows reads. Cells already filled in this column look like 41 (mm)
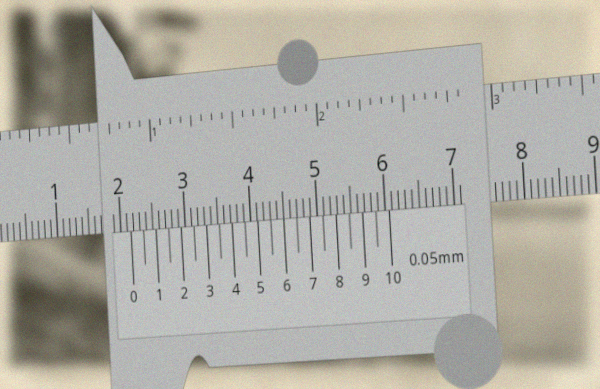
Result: 21.6 (mm)
